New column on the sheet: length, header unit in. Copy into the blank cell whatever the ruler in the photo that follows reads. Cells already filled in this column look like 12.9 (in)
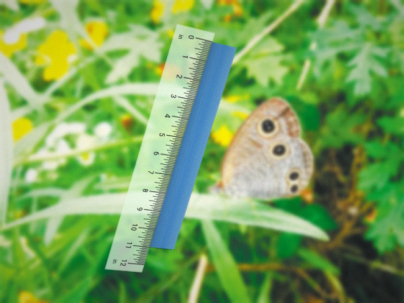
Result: 11 (in)
